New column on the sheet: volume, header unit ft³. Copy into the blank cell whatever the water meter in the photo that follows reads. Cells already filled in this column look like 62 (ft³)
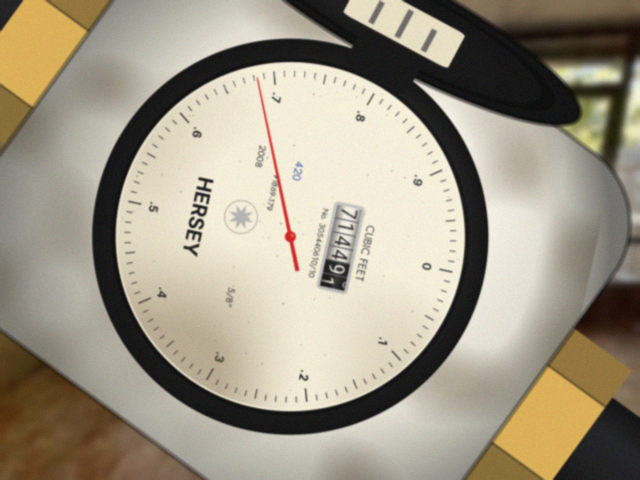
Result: 714490.68 (ft³)
